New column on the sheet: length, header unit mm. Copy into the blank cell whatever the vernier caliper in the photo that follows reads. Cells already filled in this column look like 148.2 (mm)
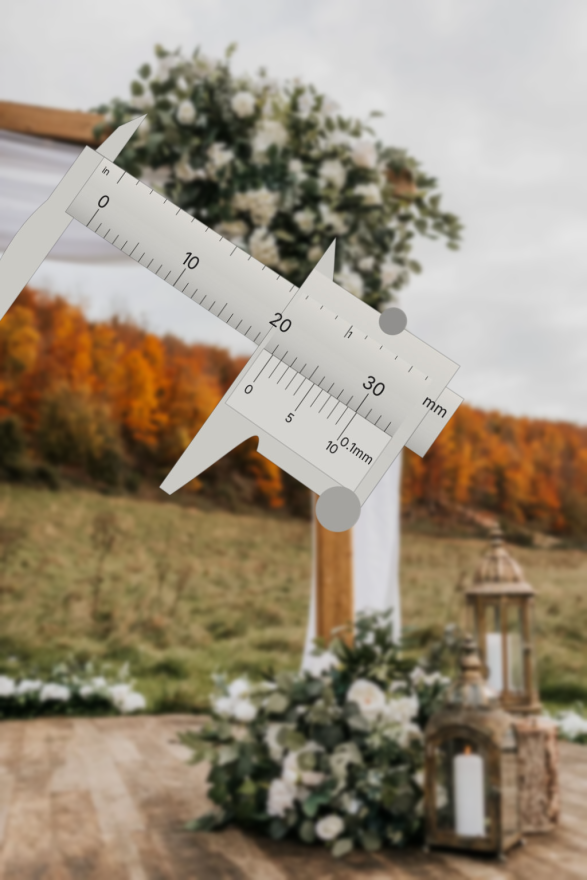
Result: 21.1 (mm)
